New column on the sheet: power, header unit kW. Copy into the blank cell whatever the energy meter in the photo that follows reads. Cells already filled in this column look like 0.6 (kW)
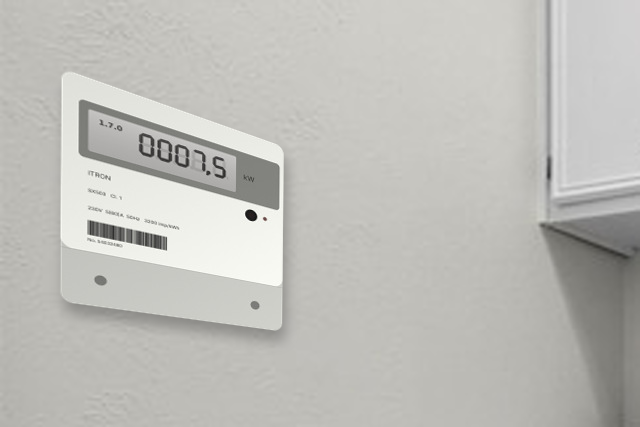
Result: 7.5 (kW)
